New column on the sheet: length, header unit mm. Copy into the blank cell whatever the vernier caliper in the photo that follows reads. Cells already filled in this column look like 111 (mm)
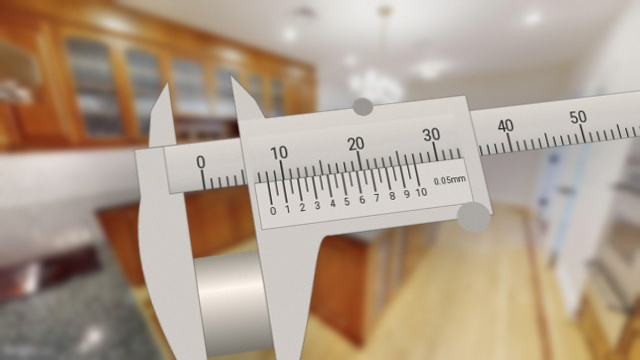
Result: 8.0 (mm)
